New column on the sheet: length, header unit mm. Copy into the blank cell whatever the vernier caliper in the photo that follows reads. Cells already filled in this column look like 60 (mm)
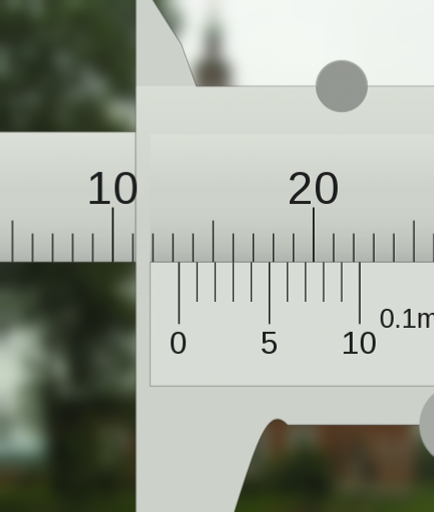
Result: 13.3 (mm)
